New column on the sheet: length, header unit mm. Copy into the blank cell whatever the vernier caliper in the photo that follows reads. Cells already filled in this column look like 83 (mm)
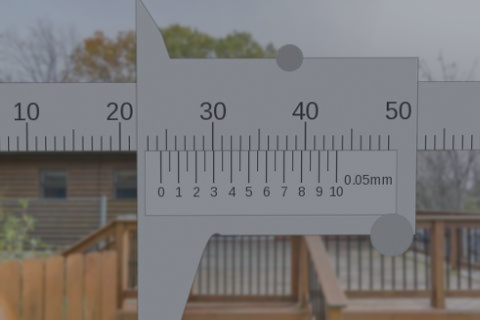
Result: 24.4 (mm)
